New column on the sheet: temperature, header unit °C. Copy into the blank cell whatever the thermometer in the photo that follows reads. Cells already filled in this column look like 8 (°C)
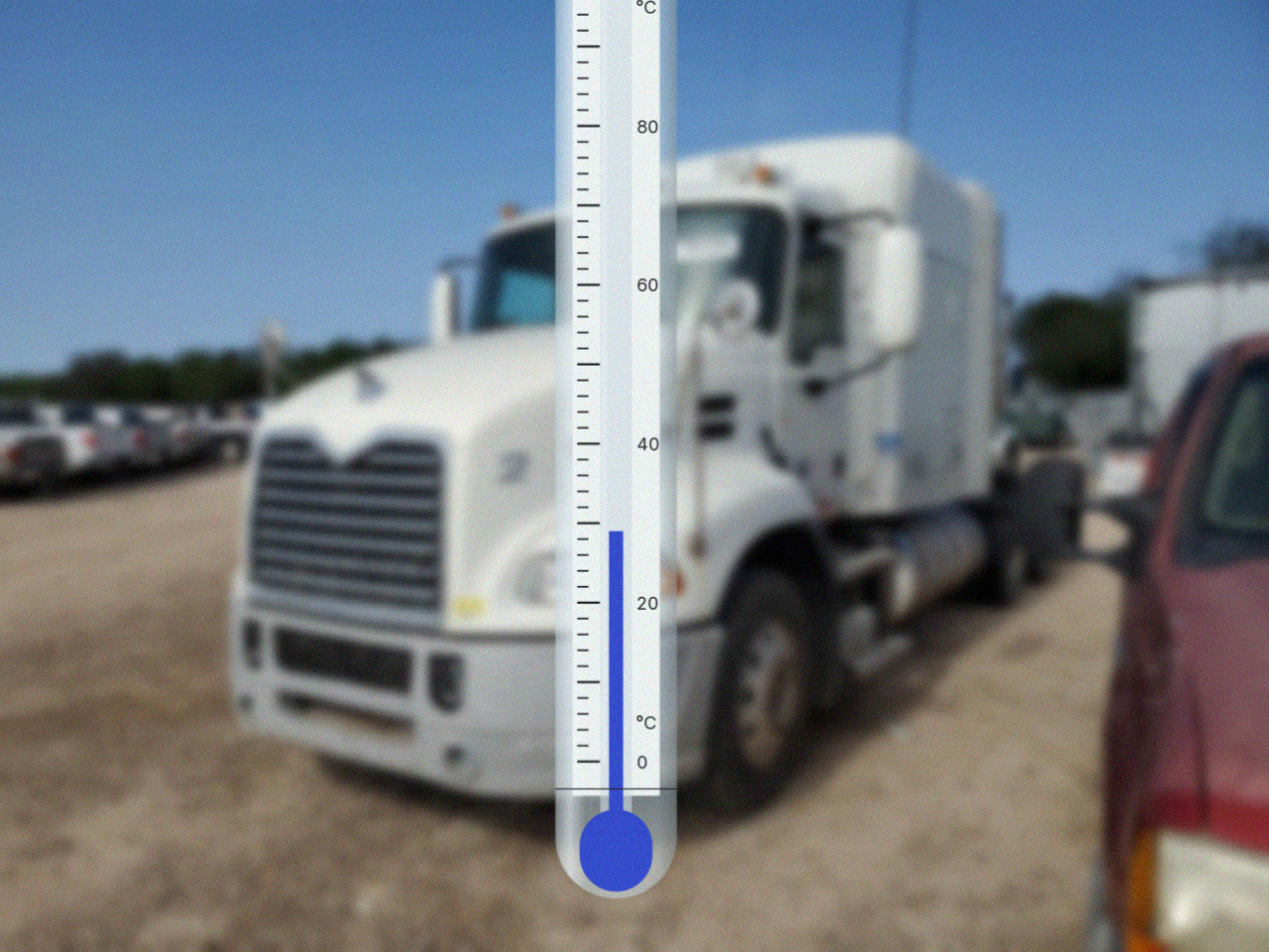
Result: 29 (°C)
